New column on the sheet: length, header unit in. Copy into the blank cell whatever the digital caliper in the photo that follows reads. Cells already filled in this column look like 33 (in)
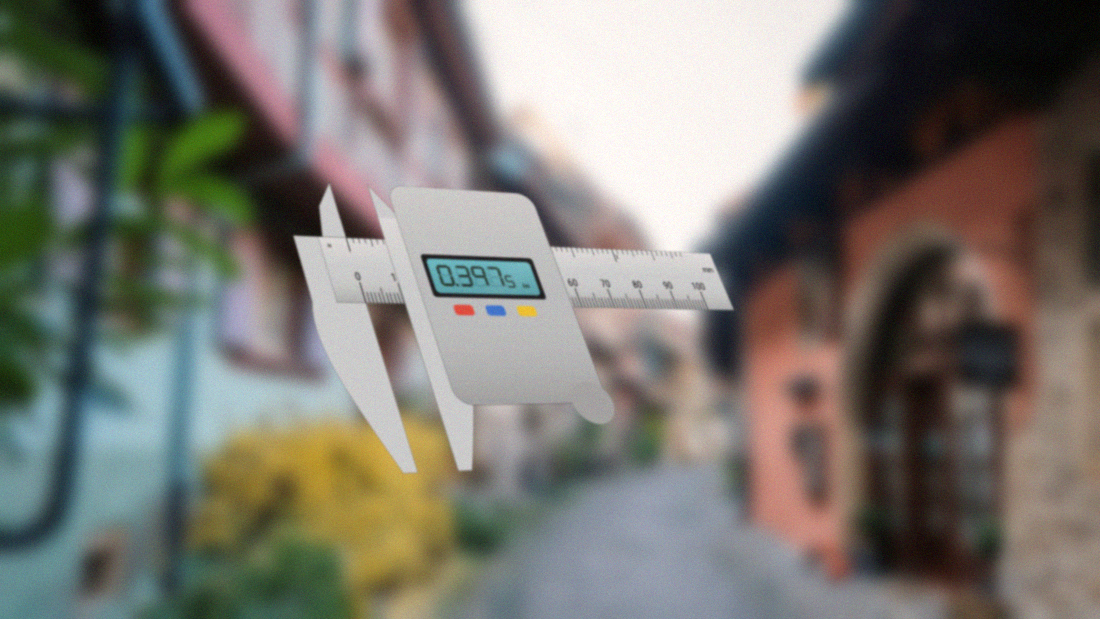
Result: 0.3975 (in)
